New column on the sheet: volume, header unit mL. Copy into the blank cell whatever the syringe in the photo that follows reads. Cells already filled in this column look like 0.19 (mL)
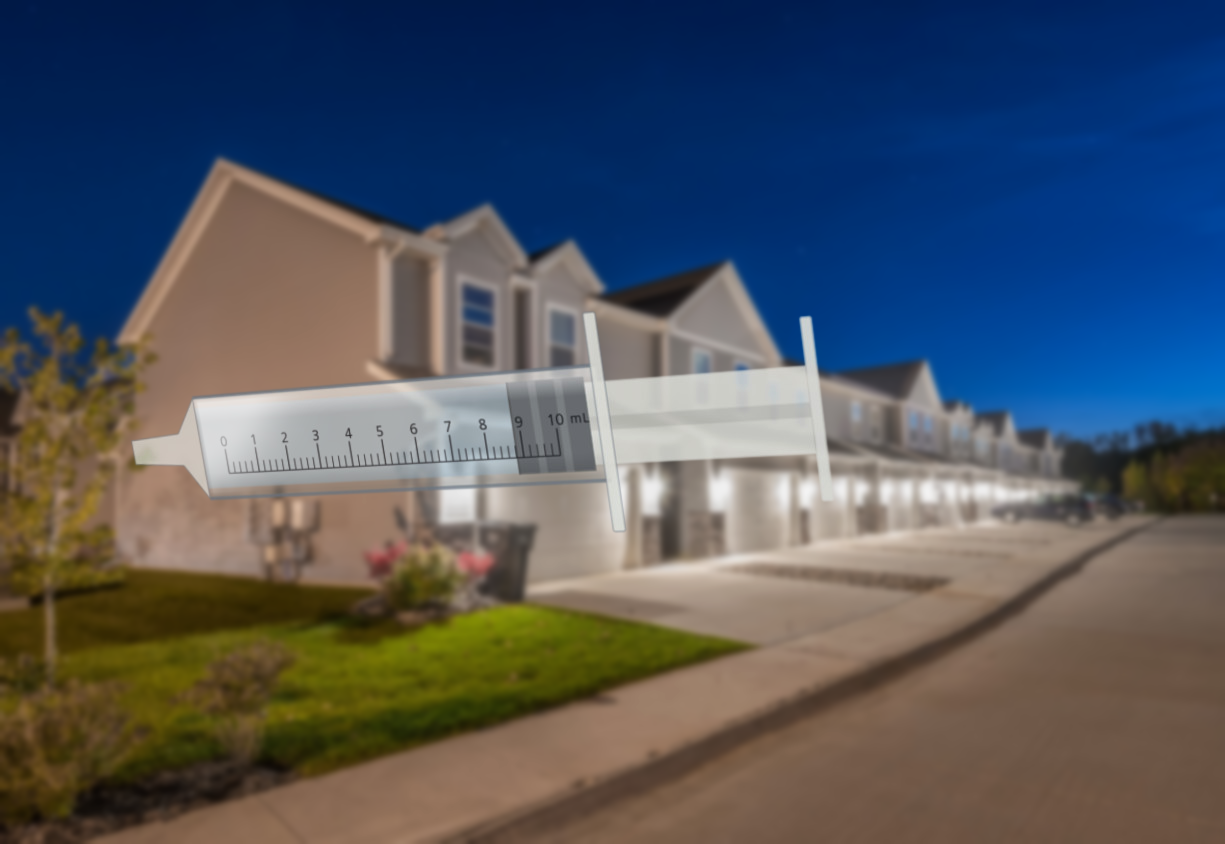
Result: 8.8 (mL)
